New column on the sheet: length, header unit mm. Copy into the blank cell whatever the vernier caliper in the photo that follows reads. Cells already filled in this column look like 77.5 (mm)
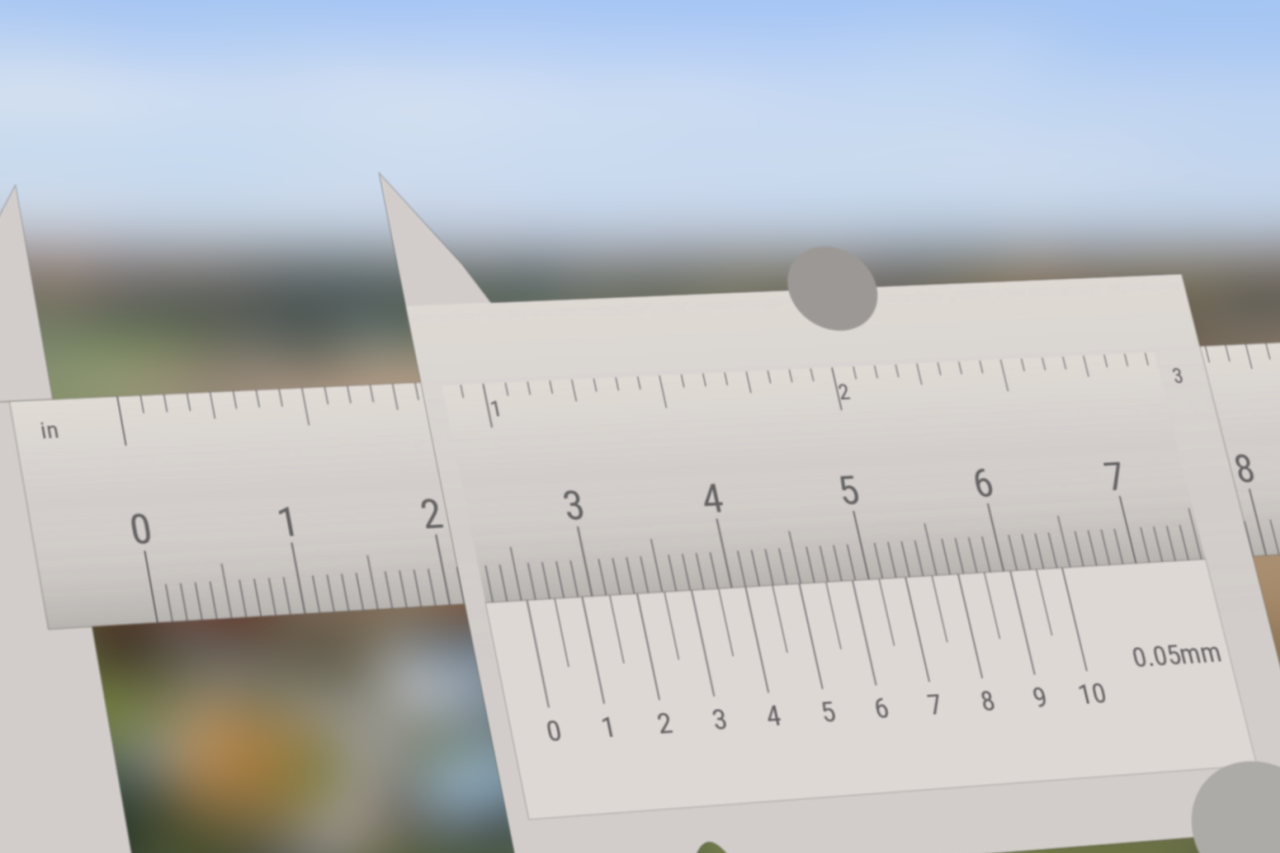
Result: 25.4 (mm)
